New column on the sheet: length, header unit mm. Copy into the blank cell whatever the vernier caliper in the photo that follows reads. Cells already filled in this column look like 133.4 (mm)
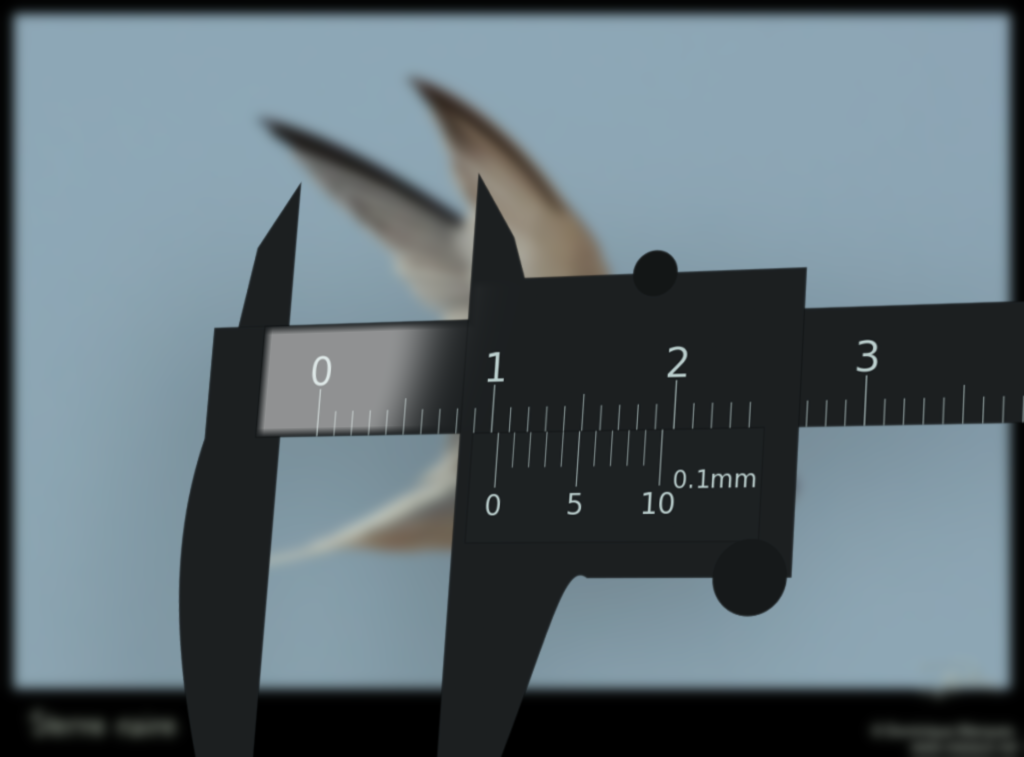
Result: 10.4 (mm)
